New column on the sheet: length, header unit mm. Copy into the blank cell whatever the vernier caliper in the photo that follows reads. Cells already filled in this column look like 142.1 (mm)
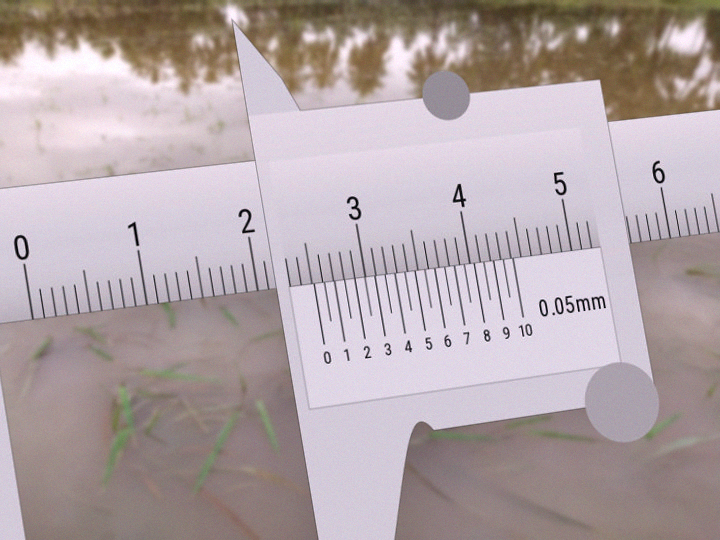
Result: 25.2 (mm)
